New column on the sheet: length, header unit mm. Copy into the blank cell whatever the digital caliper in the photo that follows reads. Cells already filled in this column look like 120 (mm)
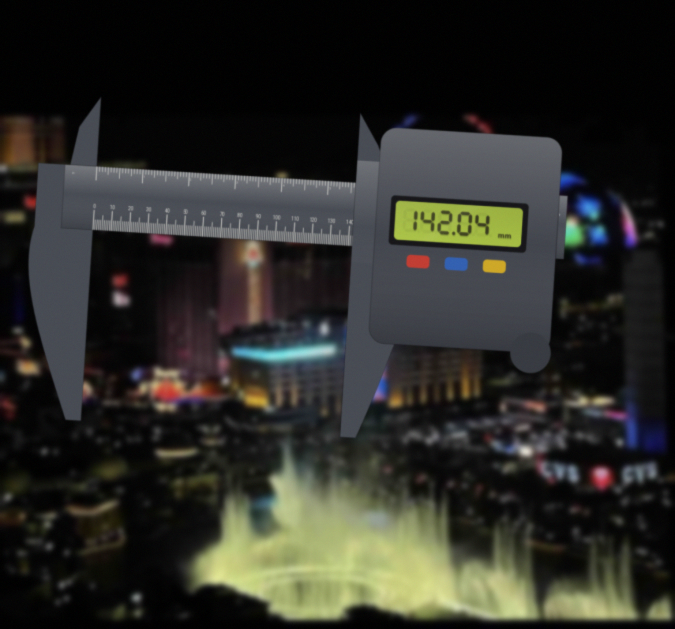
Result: 142.04 (mm)
